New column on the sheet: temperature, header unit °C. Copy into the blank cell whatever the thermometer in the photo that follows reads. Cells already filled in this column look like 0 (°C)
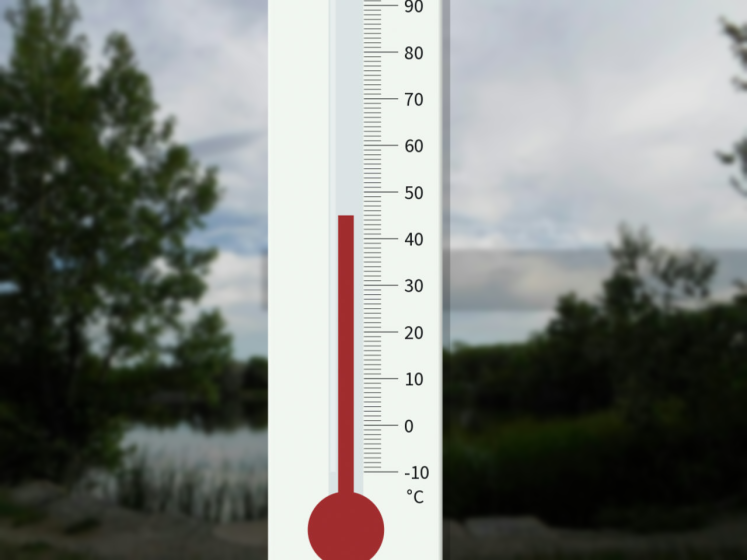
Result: 45 (°C)
